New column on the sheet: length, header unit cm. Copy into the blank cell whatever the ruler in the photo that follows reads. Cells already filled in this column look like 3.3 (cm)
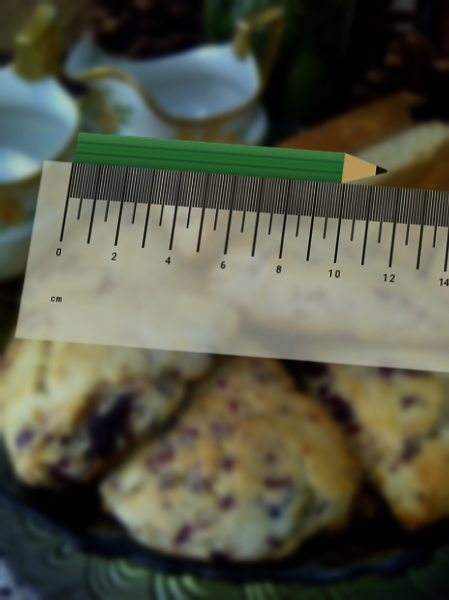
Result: 11.5 (cm)
